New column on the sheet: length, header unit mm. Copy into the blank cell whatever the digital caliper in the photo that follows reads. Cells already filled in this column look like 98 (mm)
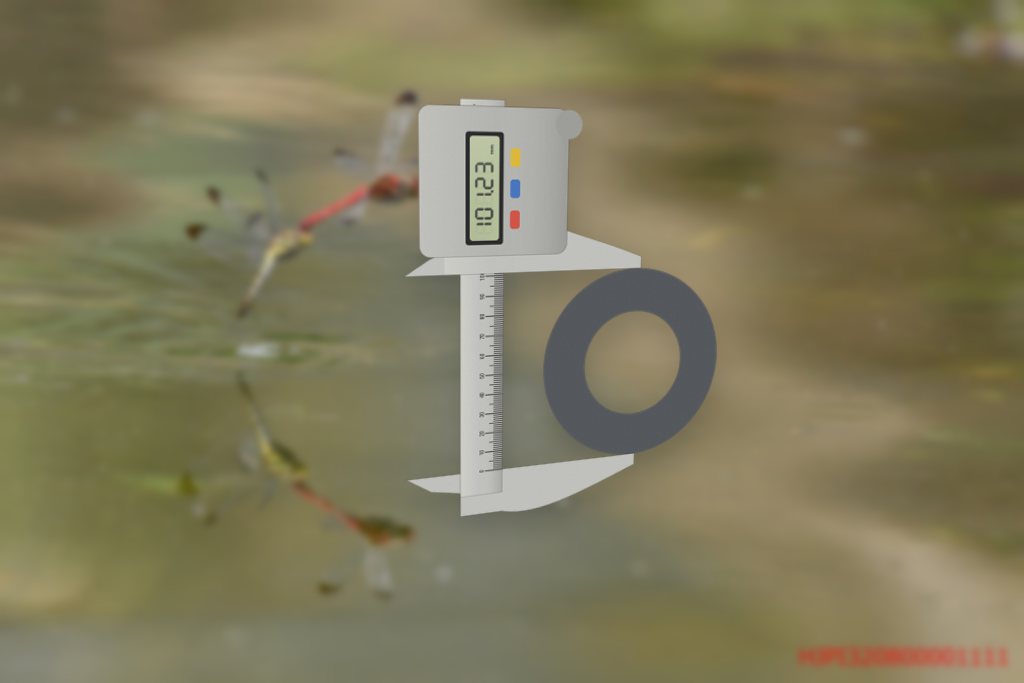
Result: 101.23 (mm)
